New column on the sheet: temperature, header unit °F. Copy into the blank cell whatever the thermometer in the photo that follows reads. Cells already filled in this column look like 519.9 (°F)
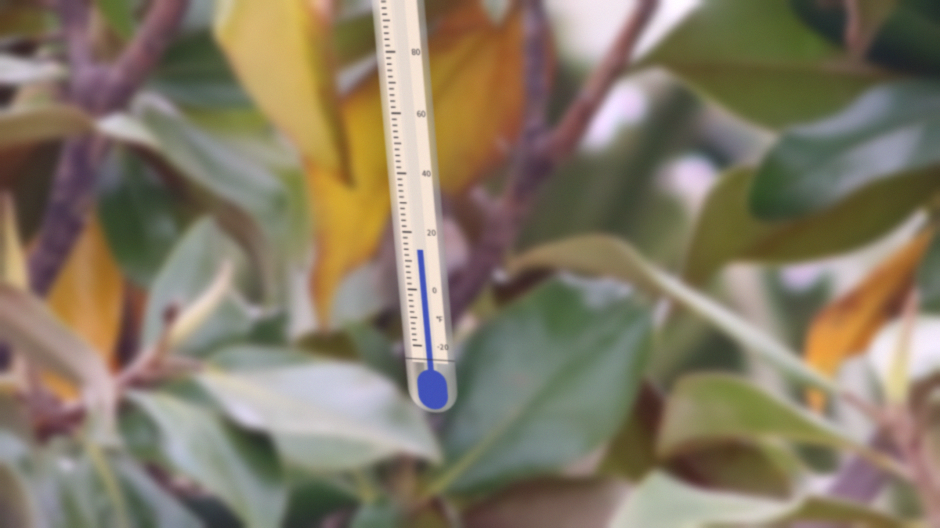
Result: 14 (°F)
